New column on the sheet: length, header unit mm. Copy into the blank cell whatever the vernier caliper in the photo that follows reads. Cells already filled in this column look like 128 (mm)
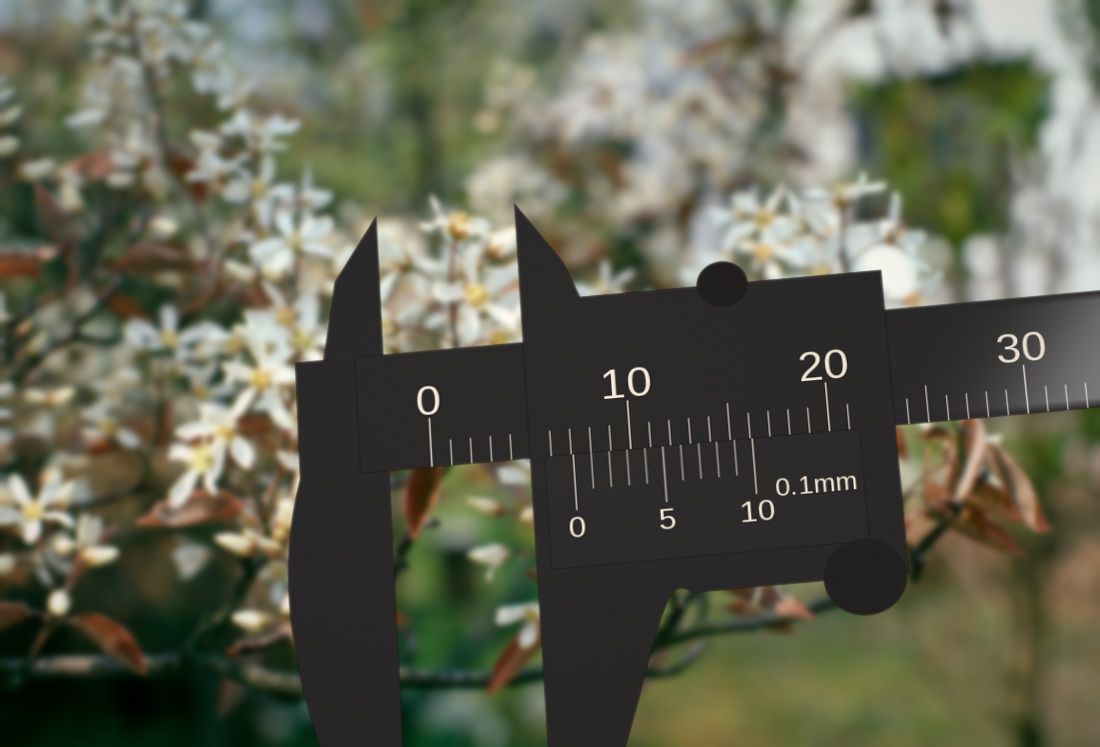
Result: 7.1 (mm)
